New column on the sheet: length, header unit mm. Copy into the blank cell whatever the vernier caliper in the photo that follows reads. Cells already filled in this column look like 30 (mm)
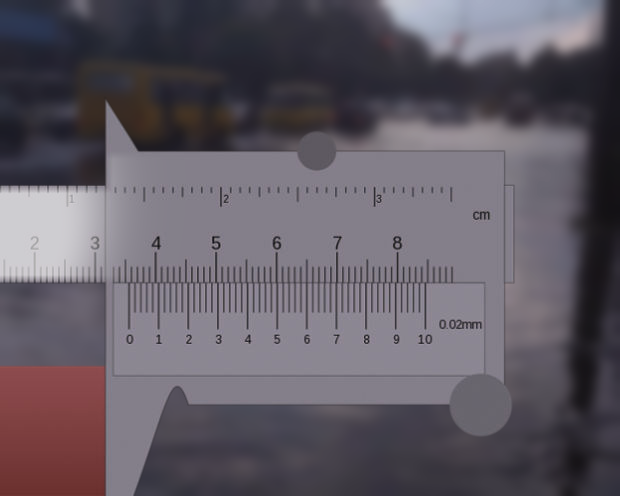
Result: 35.6 (mm)
